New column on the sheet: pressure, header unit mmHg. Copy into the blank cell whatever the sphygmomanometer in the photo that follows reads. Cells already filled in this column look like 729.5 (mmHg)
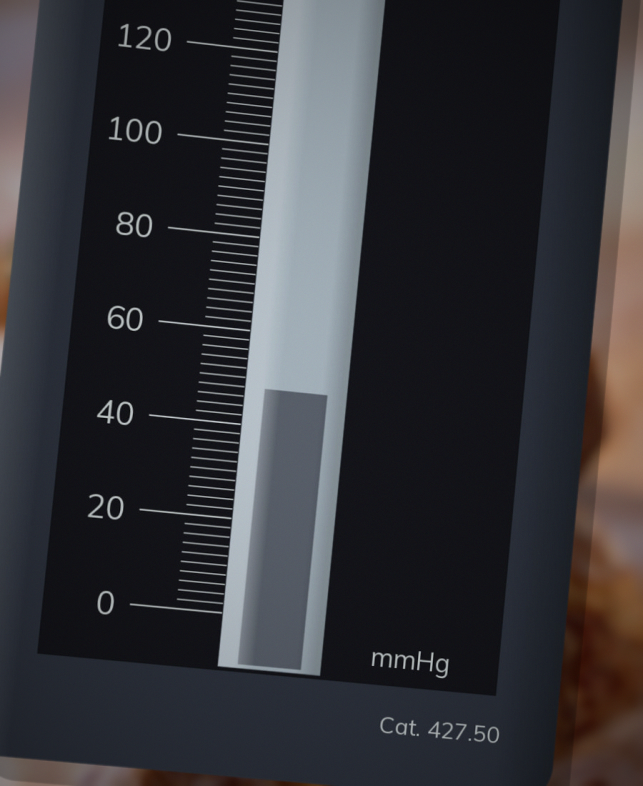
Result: 48 (mmHg)
